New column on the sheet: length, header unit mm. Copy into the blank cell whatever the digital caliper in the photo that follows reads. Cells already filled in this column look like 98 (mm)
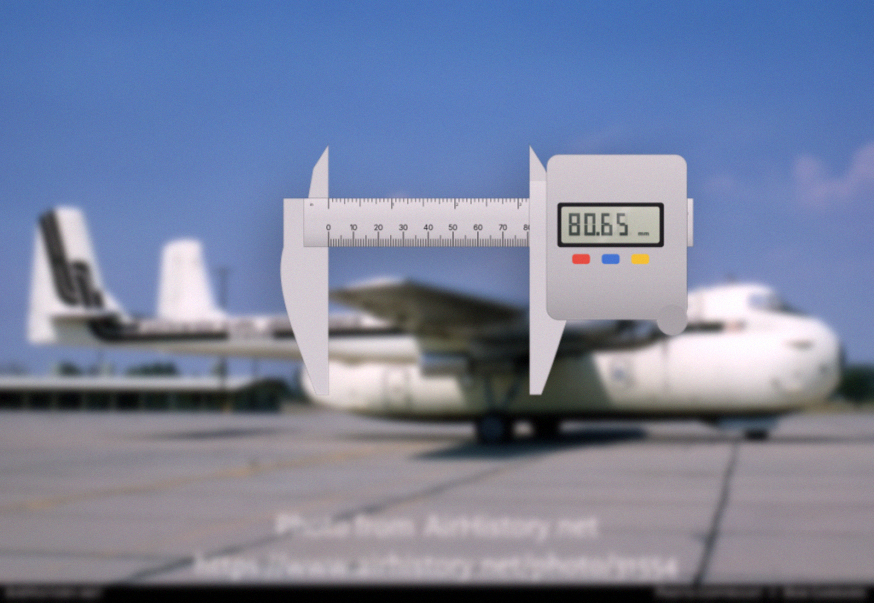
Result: 80.65 (mm)
